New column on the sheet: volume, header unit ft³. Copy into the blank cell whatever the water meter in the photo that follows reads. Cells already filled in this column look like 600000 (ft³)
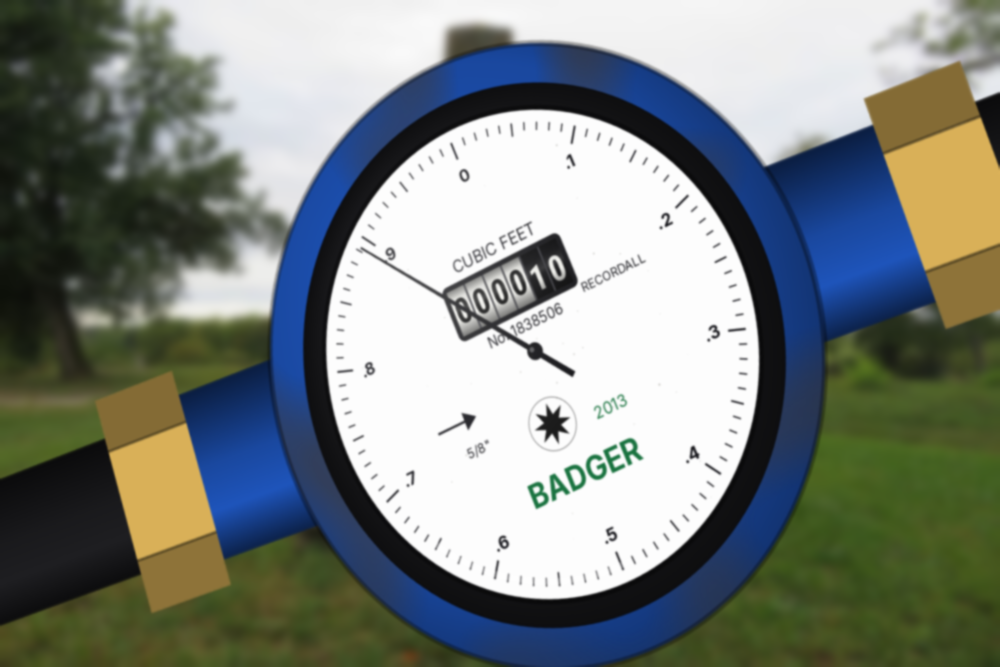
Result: 9.89 (ft³)
